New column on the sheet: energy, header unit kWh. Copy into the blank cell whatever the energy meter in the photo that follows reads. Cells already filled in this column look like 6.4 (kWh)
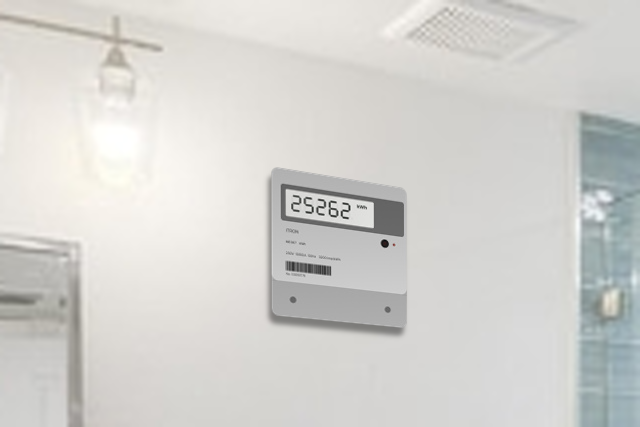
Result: 25262 (kWh)
